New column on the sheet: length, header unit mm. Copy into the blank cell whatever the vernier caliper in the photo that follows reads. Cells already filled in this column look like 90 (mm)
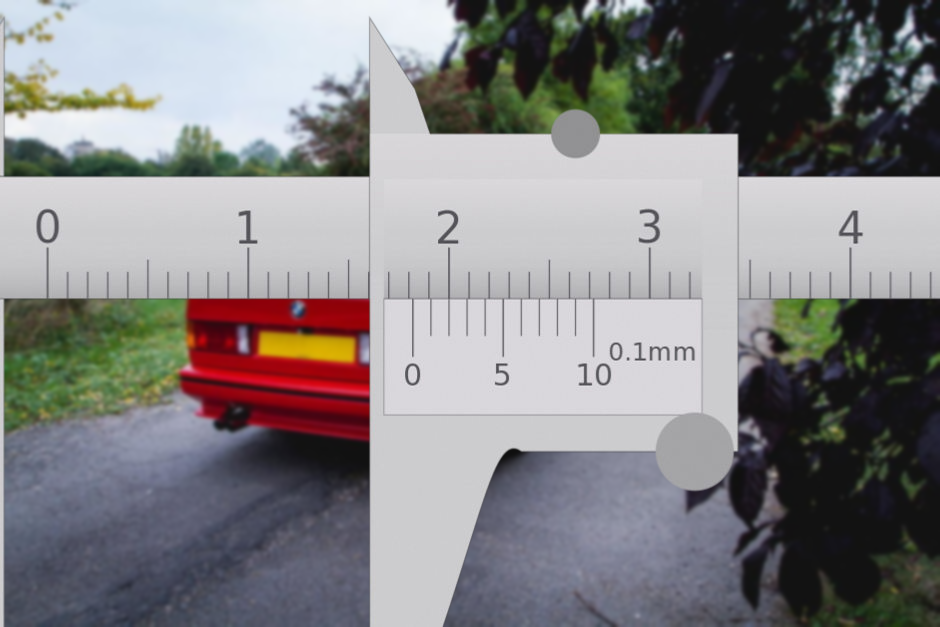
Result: 18.2 (mm)
